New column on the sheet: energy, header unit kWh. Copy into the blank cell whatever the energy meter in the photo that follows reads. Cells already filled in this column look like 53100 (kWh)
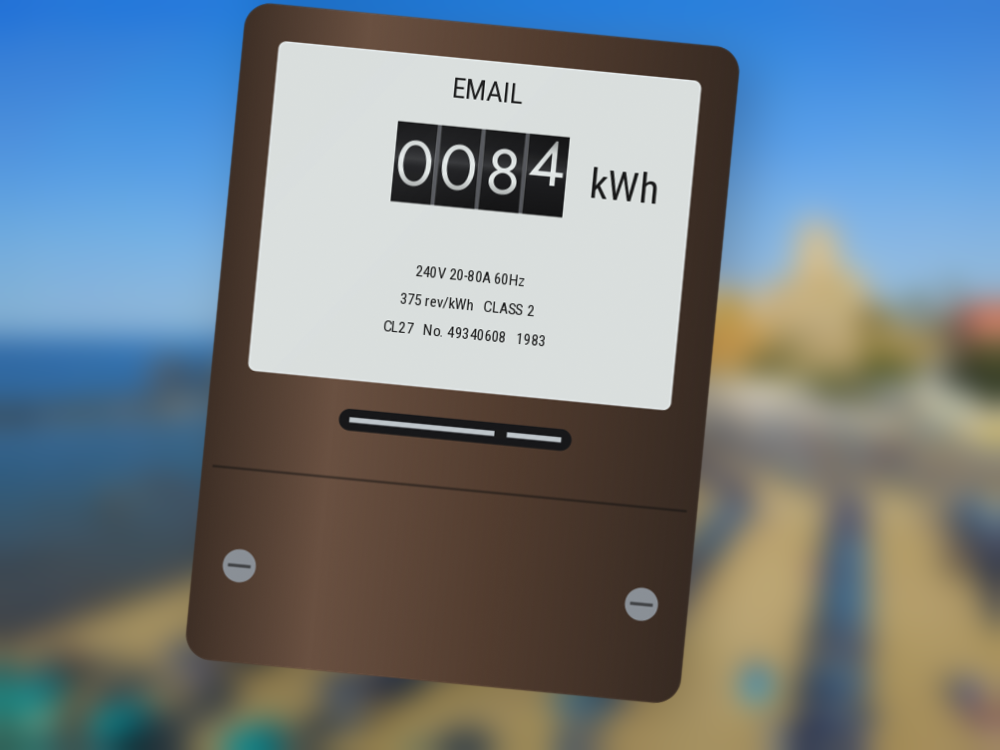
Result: 84 (kWh)
